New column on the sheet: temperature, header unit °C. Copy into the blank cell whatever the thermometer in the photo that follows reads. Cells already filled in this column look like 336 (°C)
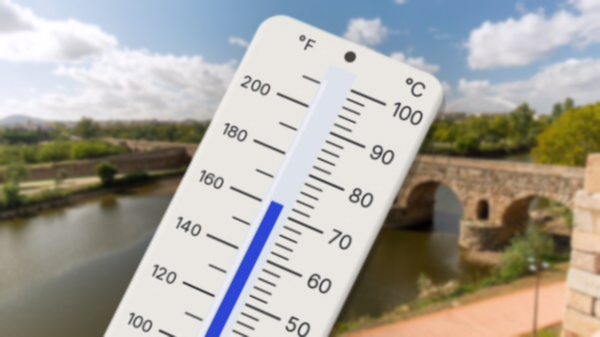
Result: 72 (°C)
